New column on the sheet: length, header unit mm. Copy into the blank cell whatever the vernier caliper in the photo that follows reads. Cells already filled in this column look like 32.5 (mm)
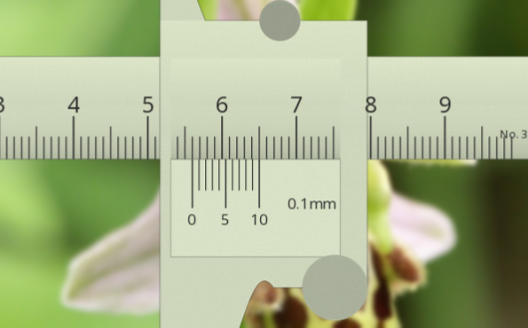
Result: 56.0 (mm)
